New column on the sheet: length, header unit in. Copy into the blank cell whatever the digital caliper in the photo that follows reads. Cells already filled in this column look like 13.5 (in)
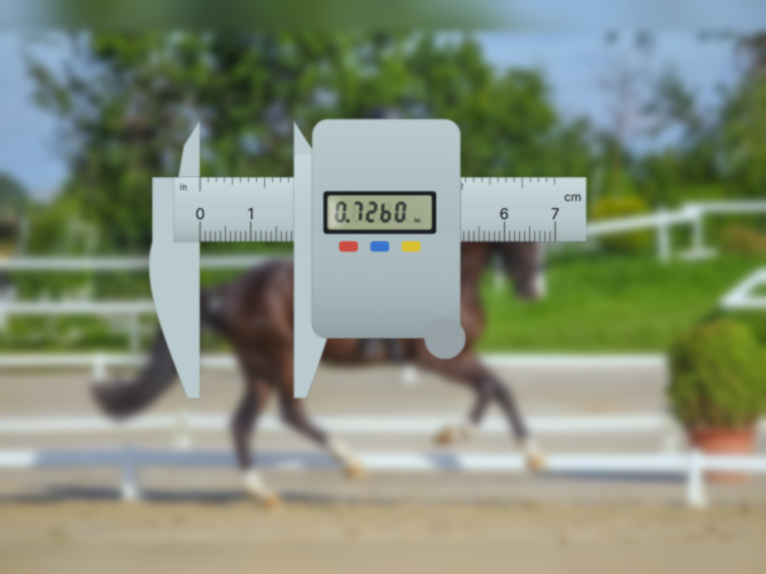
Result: 0.7260 (in)
